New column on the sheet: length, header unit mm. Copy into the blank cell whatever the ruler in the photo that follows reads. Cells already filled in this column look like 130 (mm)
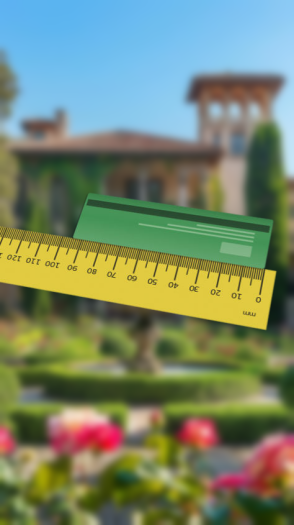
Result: 95 (mm)
